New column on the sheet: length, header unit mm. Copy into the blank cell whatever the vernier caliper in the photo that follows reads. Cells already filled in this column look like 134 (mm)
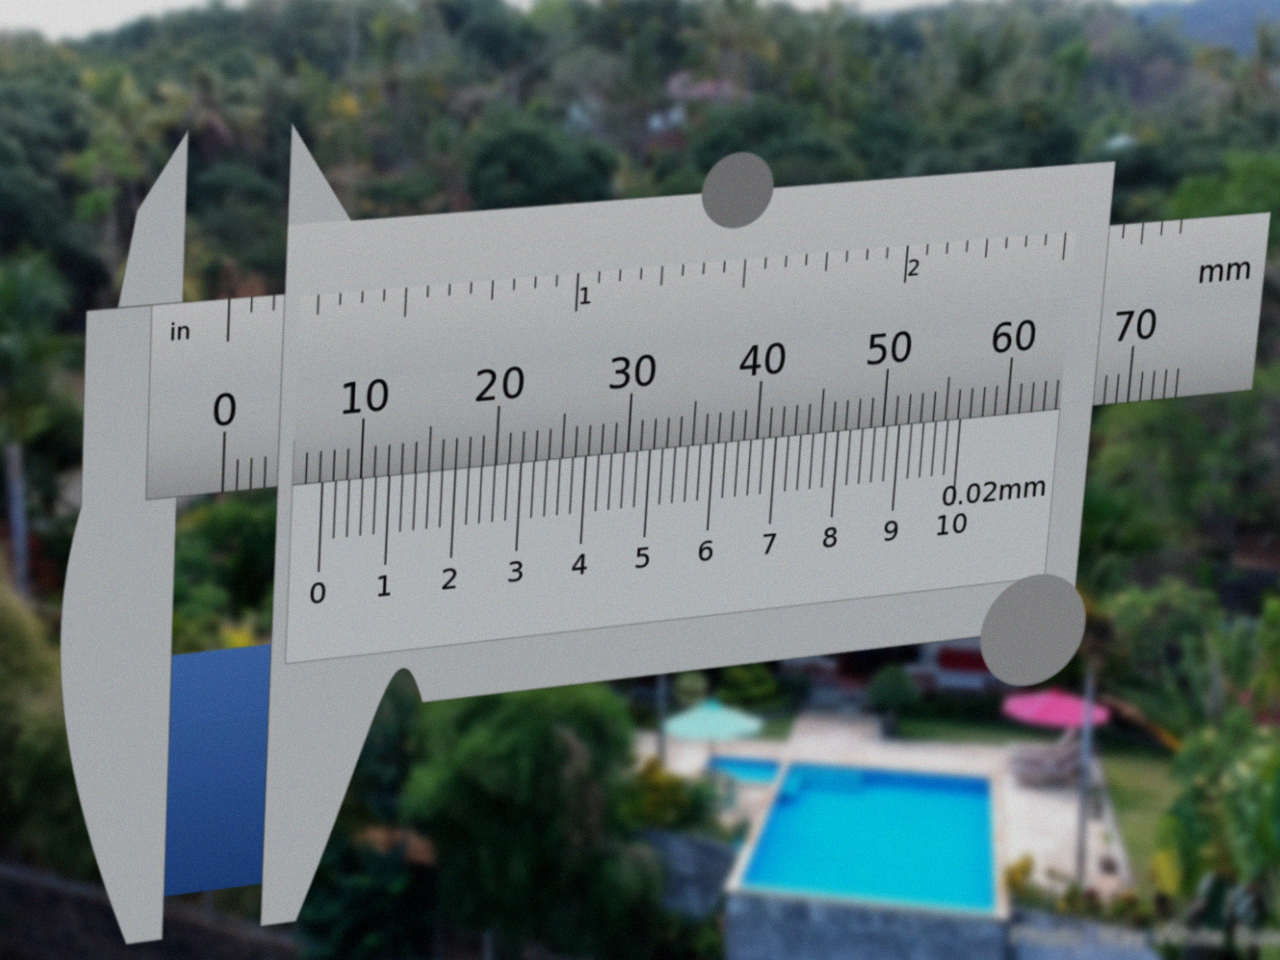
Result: 7.2 (mm)
